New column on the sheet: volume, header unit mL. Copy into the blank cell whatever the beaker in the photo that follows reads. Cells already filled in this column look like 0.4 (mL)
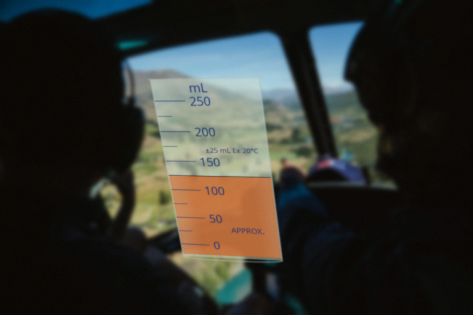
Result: 125 (mL)
